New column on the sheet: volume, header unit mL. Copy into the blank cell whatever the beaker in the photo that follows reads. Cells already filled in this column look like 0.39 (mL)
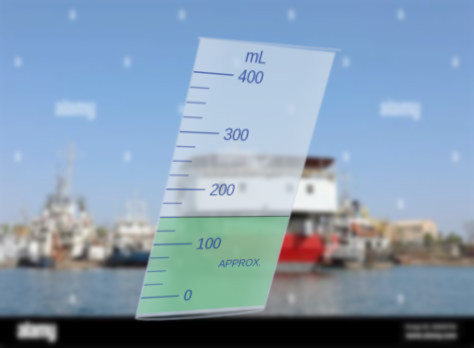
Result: 150 (mL)
